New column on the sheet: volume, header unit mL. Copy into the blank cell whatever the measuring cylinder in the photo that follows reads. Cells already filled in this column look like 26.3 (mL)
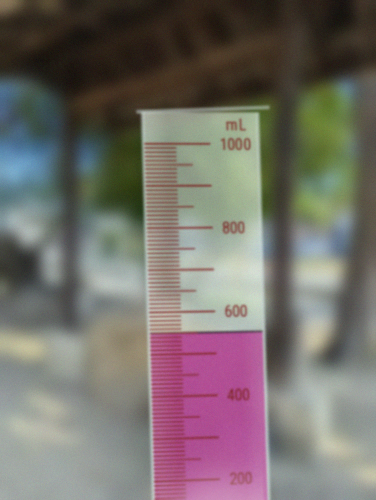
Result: 550 (mL)
